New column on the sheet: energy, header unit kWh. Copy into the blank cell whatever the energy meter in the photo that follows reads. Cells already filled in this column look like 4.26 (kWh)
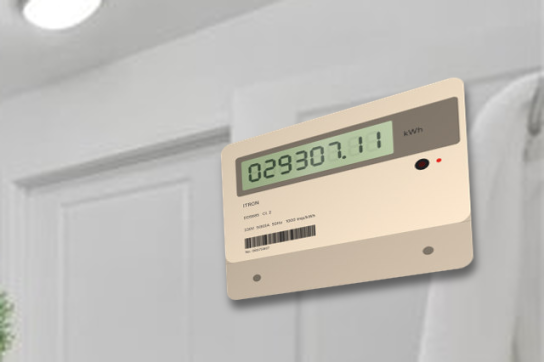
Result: 29307.11 (kWh)
